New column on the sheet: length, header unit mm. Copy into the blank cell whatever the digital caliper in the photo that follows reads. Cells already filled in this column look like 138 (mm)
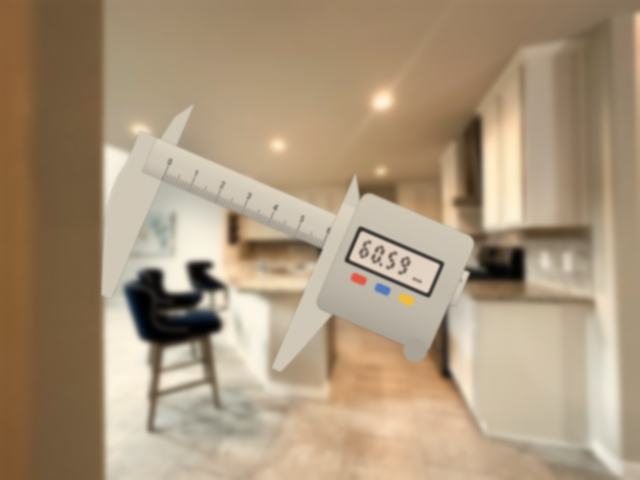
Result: 60.59 (mm)
